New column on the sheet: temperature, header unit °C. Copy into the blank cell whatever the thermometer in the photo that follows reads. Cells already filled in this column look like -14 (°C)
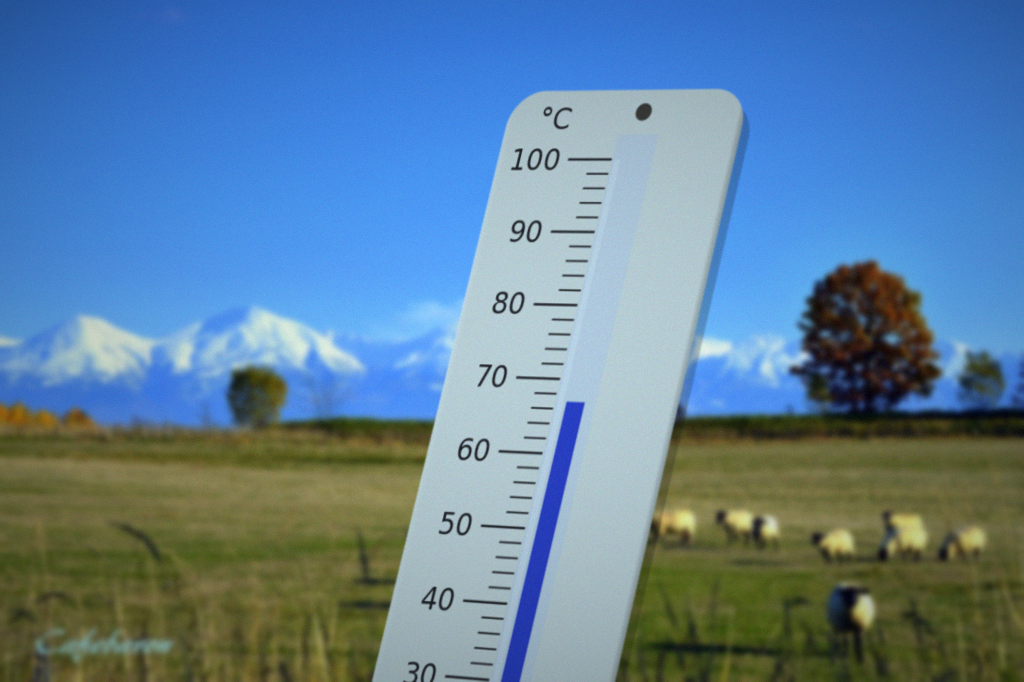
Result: 67 (°C)
